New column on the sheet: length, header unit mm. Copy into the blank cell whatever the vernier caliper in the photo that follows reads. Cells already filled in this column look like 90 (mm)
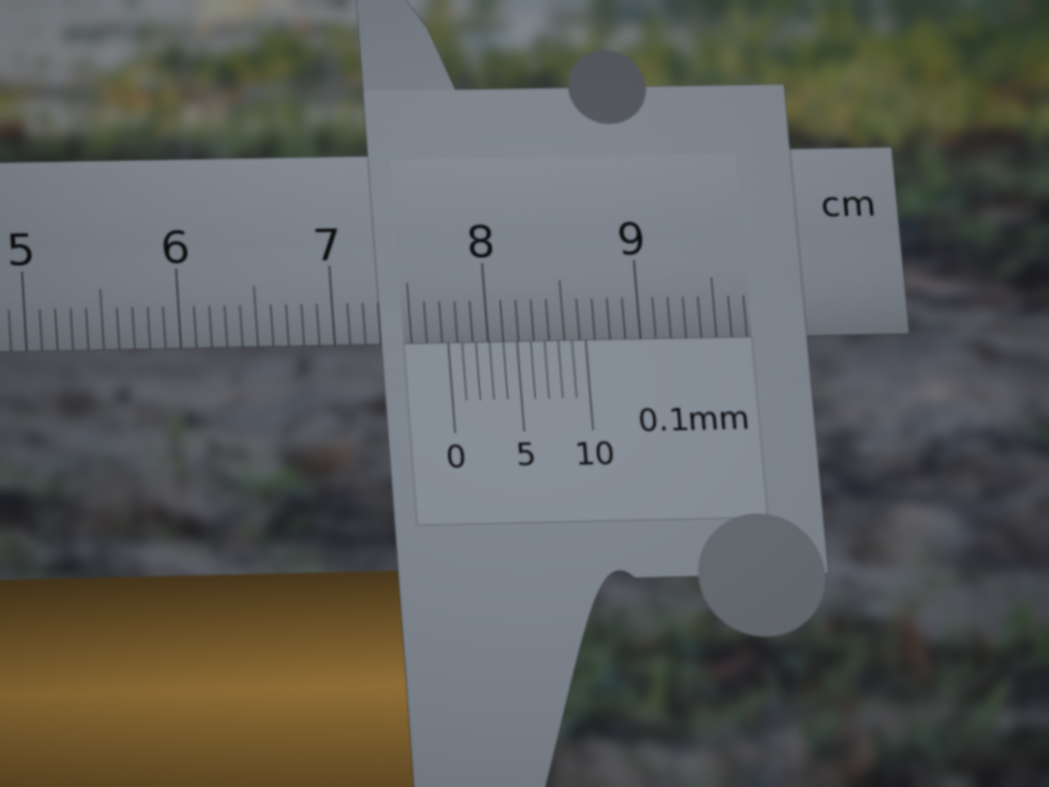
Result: 77.4 (mm)
